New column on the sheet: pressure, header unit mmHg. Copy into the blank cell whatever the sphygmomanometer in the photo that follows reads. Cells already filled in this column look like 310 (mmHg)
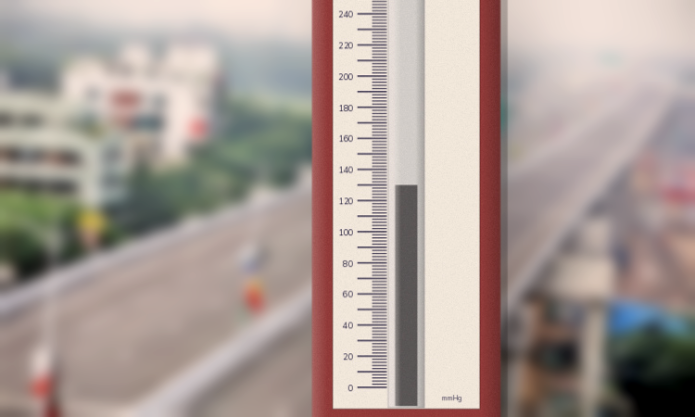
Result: 130 (mmHg)
